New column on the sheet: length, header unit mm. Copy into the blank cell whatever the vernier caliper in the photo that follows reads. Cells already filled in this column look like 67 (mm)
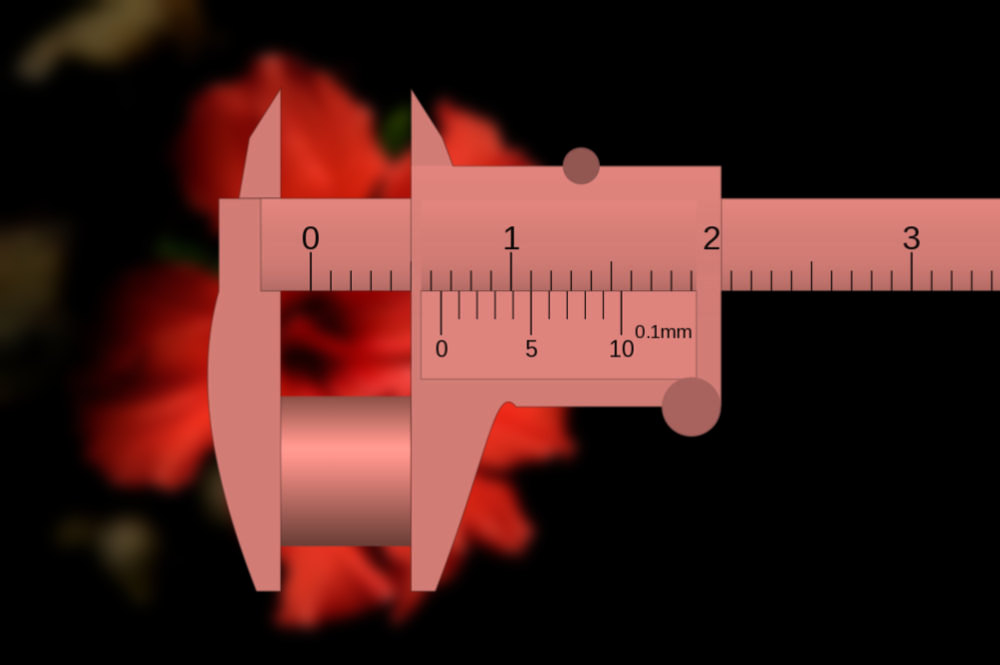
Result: 6.5 (mm)
